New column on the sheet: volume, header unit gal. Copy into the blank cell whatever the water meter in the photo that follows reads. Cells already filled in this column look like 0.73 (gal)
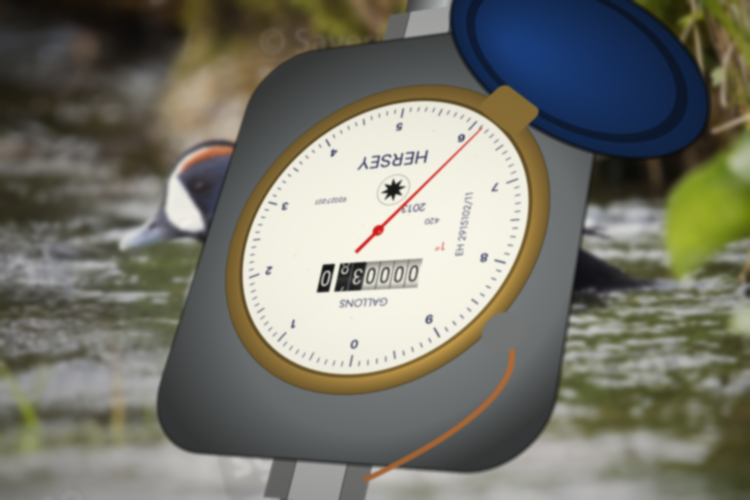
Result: 376.1 (gal)
